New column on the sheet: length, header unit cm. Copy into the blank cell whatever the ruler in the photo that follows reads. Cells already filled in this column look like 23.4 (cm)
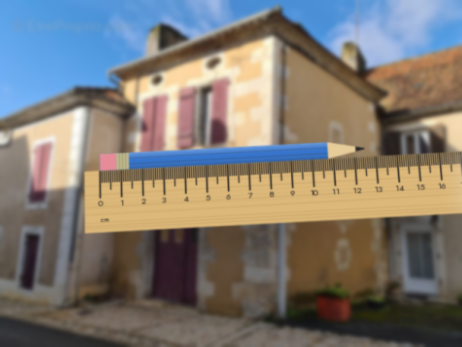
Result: 12.5 (cm)
